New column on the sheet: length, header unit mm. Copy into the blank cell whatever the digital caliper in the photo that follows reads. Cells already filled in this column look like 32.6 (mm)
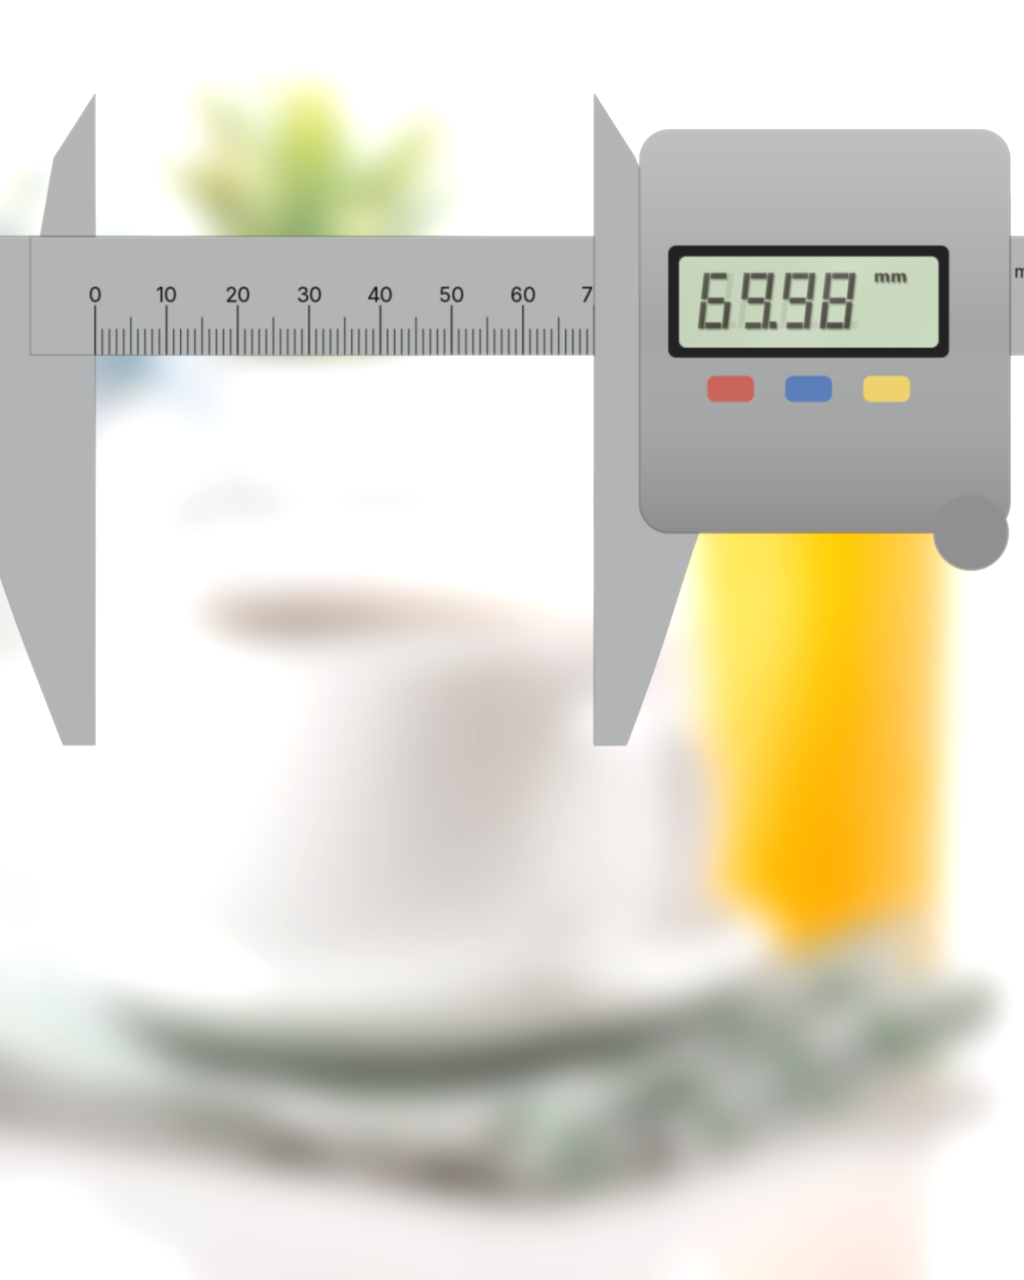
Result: 69.98 (mm)
